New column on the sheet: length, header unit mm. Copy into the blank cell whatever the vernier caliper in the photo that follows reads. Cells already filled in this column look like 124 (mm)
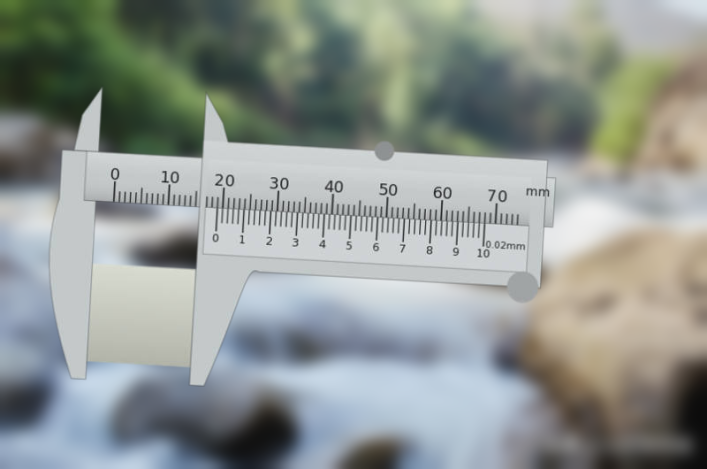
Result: 19.0 (mm)
